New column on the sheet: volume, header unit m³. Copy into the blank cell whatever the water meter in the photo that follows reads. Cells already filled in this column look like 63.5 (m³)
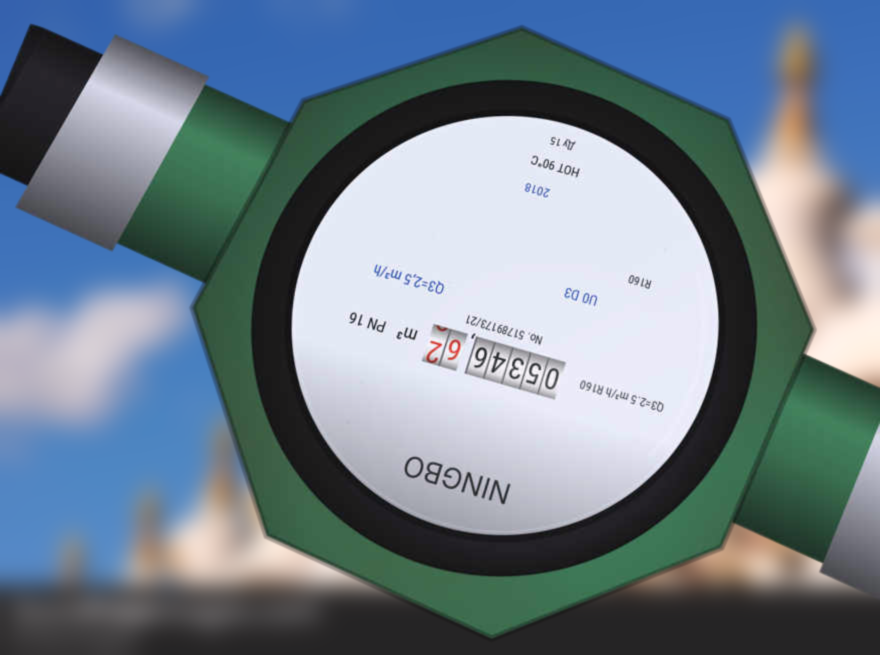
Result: 5346.62 (m³)
